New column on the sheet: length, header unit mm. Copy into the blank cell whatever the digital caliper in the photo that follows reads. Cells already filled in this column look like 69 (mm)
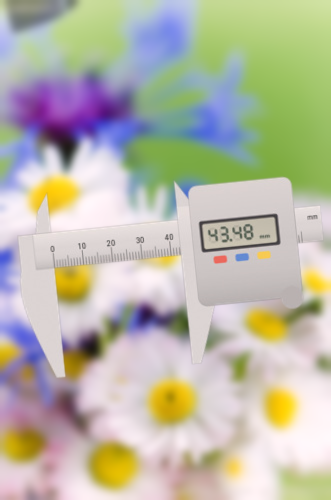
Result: 43.48 (mm)
